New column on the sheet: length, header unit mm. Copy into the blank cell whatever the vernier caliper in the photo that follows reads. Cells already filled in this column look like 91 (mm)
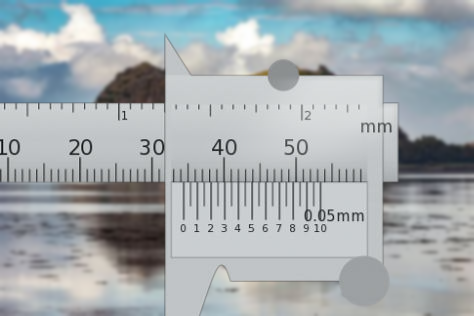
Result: 34.4 (mm)
